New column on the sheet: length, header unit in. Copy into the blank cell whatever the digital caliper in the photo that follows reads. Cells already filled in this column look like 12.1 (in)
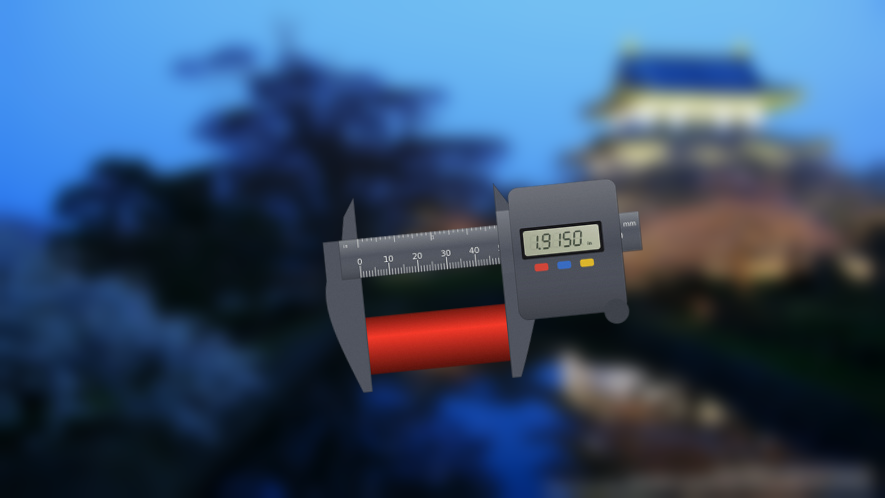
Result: 1.9150 (in)
